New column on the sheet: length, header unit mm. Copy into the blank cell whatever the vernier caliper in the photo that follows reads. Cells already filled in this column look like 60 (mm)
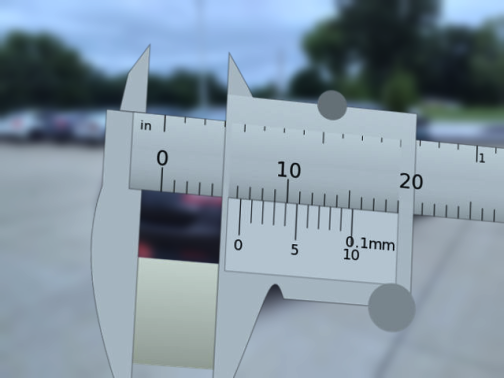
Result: 6.3 (mm)
